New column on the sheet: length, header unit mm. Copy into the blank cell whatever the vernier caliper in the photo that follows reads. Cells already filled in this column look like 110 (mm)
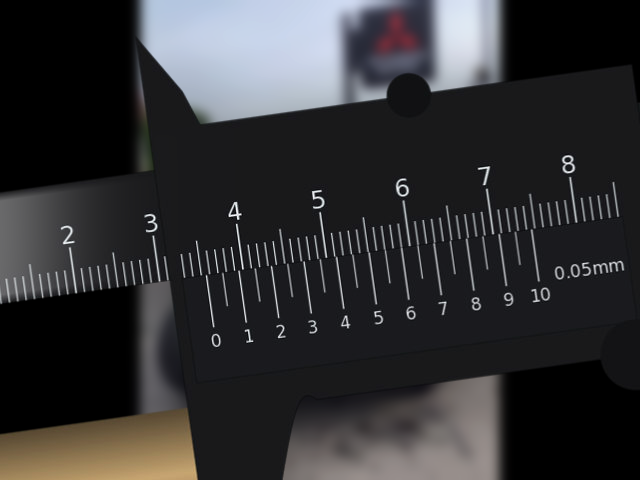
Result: 35.6 (mm)
